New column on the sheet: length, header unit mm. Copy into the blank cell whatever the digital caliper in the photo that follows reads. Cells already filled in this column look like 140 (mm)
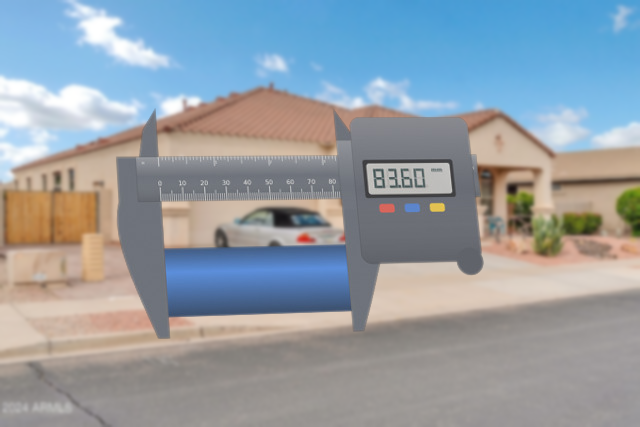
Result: 83.60 (mm)
